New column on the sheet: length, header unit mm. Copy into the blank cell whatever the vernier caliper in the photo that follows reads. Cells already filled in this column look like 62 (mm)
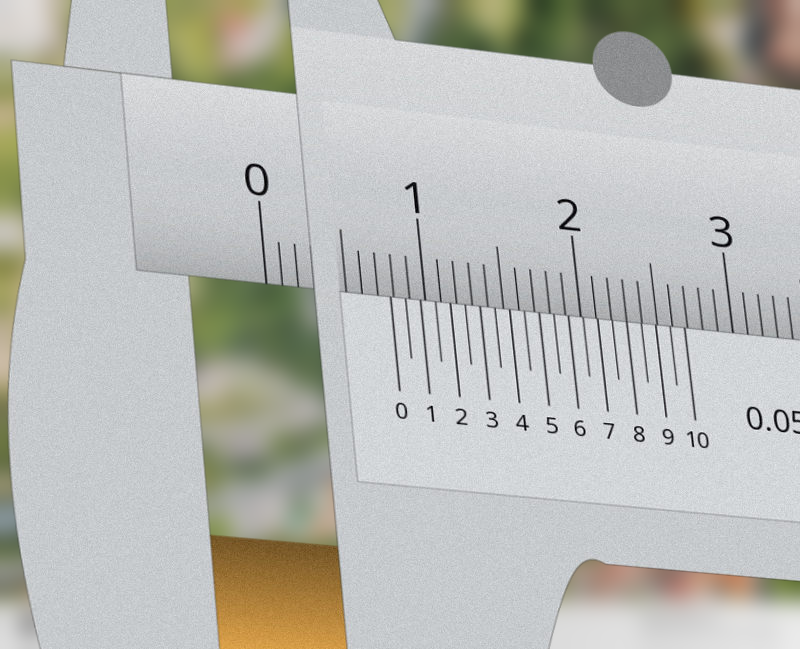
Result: 7.8 (mm)
